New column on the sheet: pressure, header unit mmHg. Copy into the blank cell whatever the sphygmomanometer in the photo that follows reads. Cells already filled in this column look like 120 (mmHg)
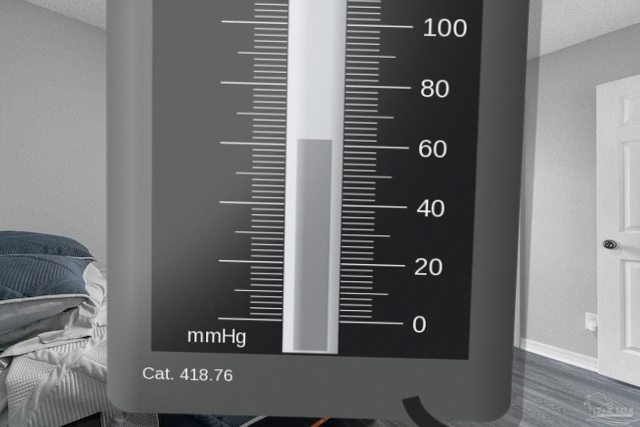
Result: 62 (mmHg)
